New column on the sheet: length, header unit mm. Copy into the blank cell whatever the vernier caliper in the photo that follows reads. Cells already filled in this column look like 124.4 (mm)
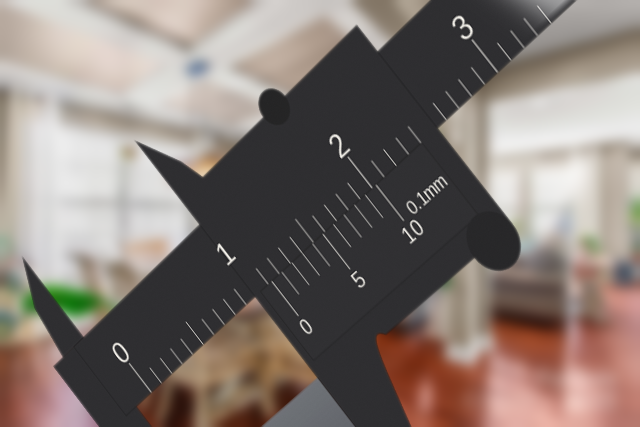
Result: 11.3 (mm)
